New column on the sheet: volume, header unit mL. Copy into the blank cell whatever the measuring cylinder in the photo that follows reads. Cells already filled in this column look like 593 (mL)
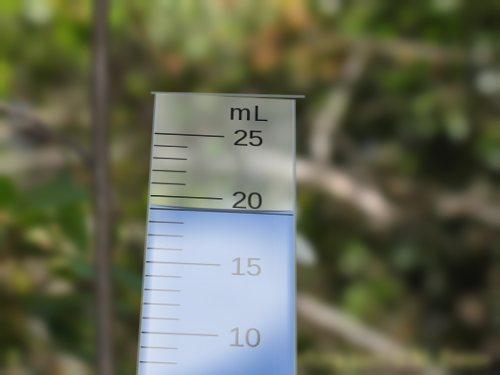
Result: 19 (mL)
